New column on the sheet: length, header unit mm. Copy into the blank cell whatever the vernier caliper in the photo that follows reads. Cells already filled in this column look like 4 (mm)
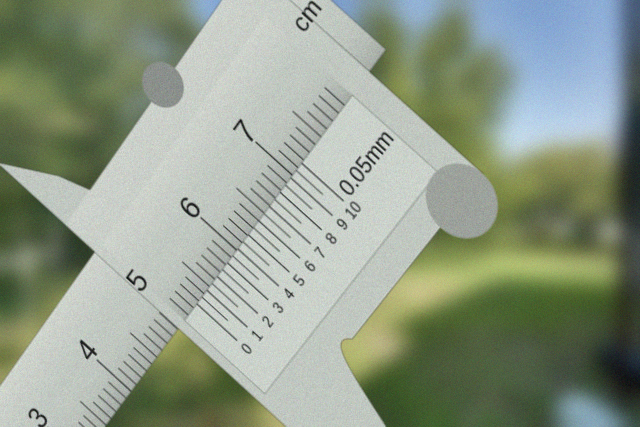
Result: 52.6 (mm)
